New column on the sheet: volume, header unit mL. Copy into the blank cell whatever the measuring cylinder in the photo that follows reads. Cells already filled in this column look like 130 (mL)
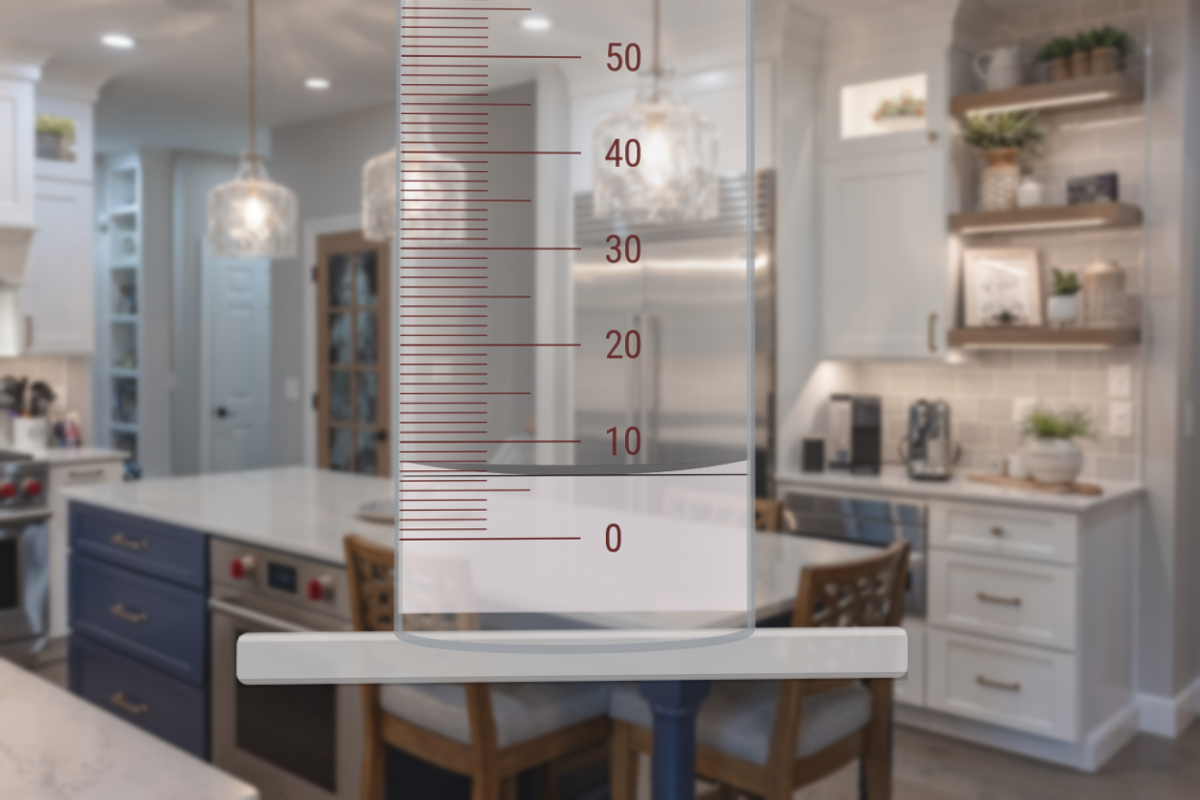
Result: 6.5 (mL)
